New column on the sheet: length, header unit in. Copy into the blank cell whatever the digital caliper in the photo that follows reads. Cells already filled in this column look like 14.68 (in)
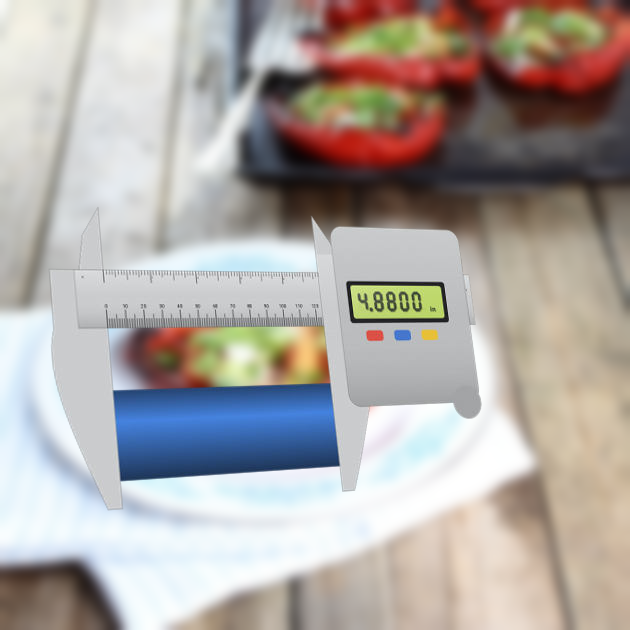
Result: 4.8800 (in)
